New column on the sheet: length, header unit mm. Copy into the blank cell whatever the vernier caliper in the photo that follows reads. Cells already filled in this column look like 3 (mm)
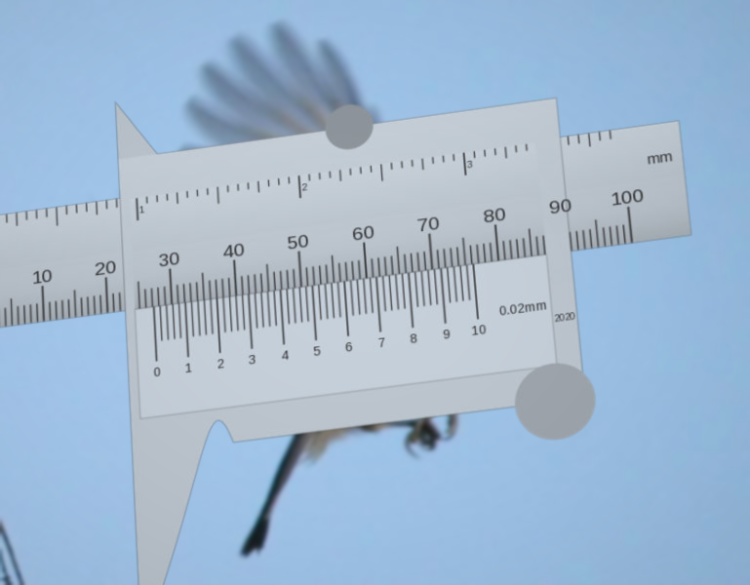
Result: 27.2 (mm)
